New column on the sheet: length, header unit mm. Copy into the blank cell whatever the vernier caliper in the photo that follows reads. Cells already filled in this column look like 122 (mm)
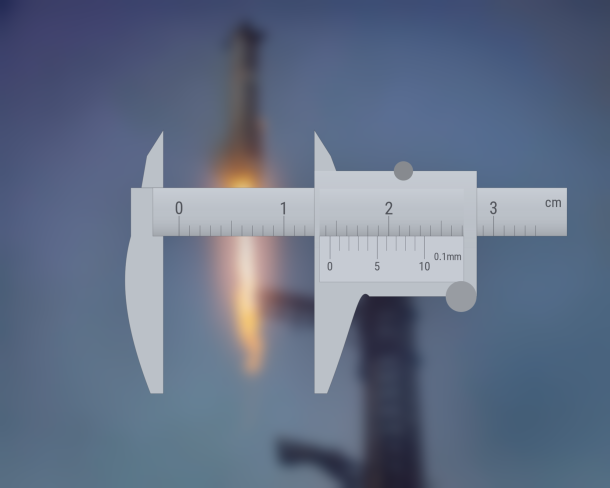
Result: 14.4 (mm)
